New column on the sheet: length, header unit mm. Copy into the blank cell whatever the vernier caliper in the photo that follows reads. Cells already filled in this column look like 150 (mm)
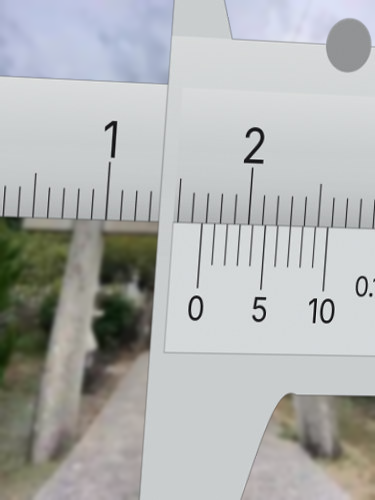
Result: 16.7 (mm)
